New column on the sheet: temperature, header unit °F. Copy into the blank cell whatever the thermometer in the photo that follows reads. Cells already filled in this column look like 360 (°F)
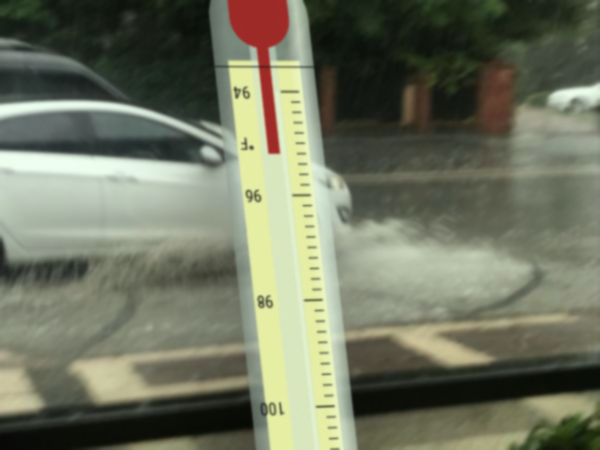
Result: 95.2 (°F)
